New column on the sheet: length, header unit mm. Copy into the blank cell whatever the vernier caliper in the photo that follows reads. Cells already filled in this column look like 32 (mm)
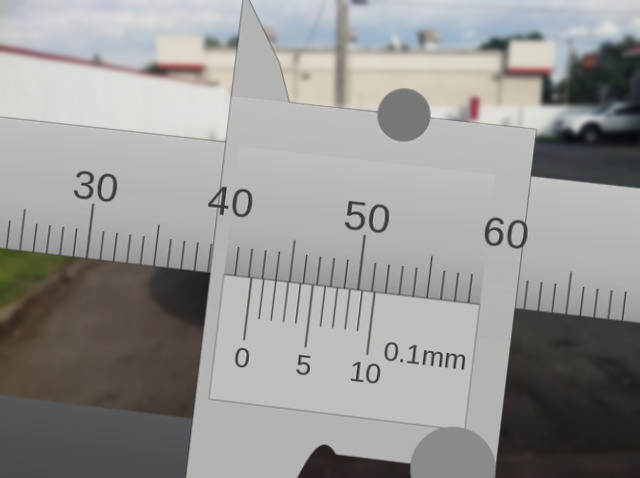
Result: 42.2 (mm)
